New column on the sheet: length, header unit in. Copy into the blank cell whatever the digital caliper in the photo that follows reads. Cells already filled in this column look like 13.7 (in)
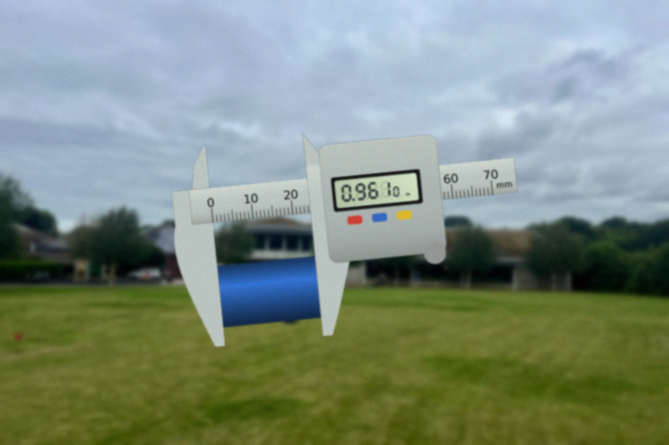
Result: 0.9610 (in)
